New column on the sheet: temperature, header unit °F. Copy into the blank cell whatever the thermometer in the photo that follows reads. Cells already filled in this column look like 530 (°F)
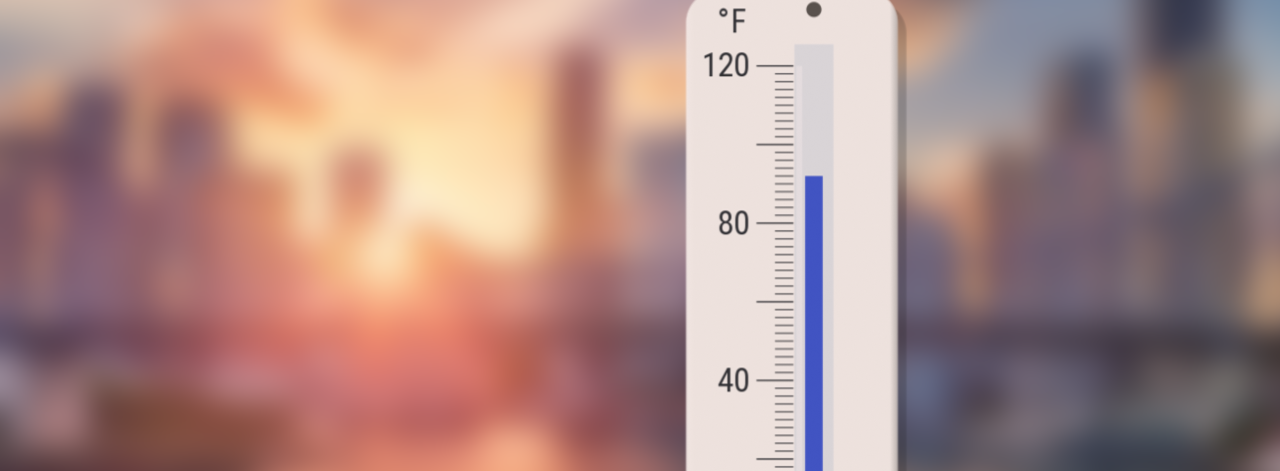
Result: 92 (°F)
